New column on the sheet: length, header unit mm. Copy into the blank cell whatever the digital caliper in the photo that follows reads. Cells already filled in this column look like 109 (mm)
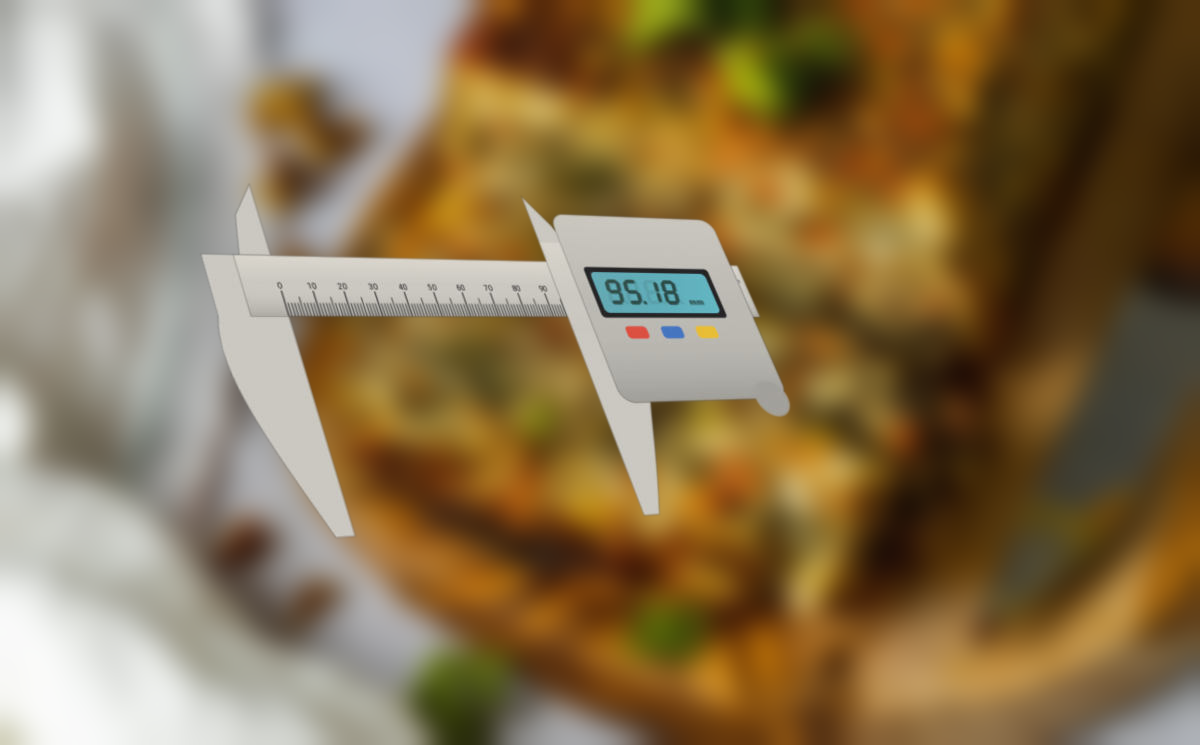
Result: 95.18 (mm)
